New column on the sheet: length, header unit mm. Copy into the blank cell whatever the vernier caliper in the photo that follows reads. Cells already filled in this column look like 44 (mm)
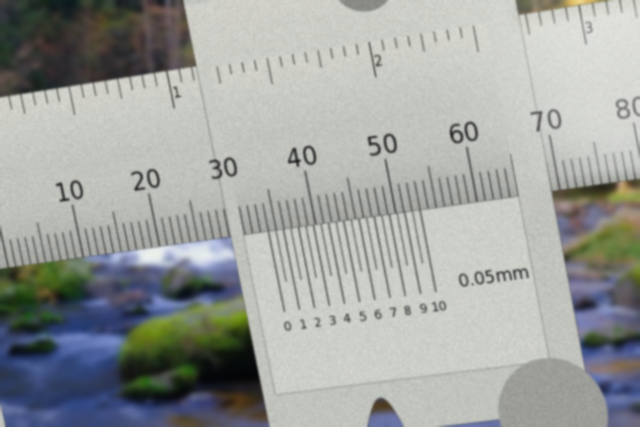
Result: 34.0 (mm)
